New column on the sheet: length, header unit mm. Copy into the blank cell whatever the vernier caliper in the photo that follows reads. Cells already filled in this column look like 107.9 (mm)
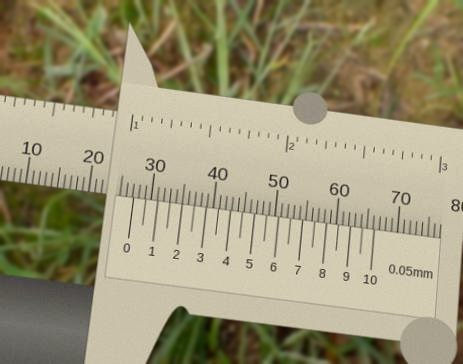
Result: 27.2 (mm)
